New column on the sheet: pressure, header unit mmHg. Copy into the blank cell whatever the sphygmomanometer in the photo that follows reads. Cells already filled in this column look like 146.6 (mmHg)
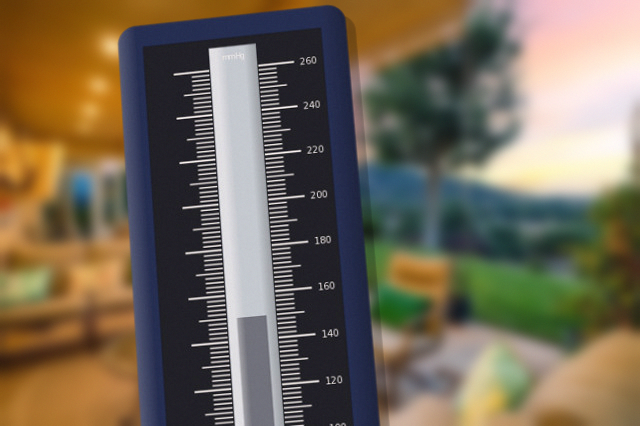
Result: 150 (mmHg)
